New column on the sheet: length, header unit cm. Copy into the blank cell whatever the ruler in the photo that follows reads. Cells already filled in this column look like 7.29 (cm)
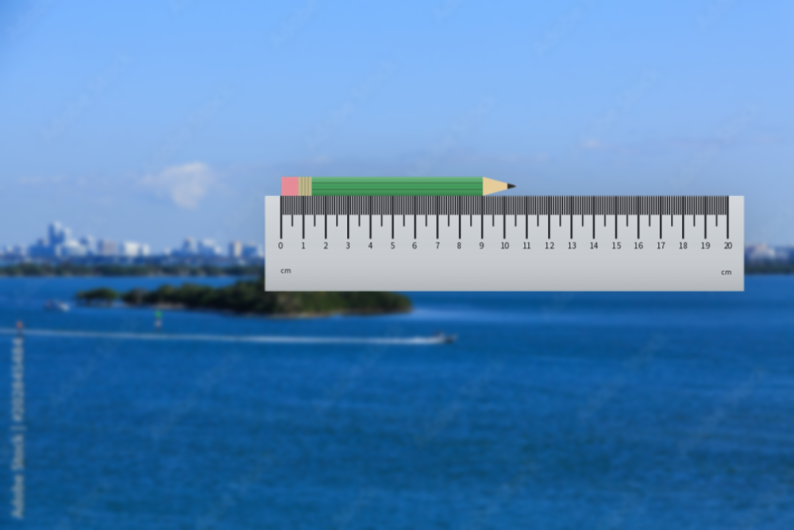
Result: 10.5 (cm)
